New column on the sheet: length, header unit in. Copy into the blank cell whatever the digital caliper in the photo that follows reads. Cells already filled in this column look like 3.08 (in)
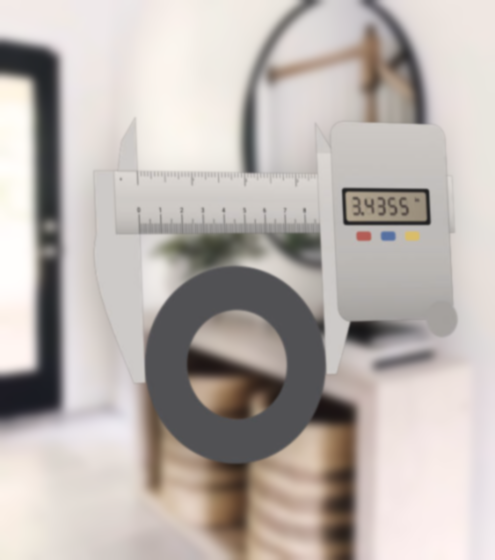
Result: 3.4355 (in)
